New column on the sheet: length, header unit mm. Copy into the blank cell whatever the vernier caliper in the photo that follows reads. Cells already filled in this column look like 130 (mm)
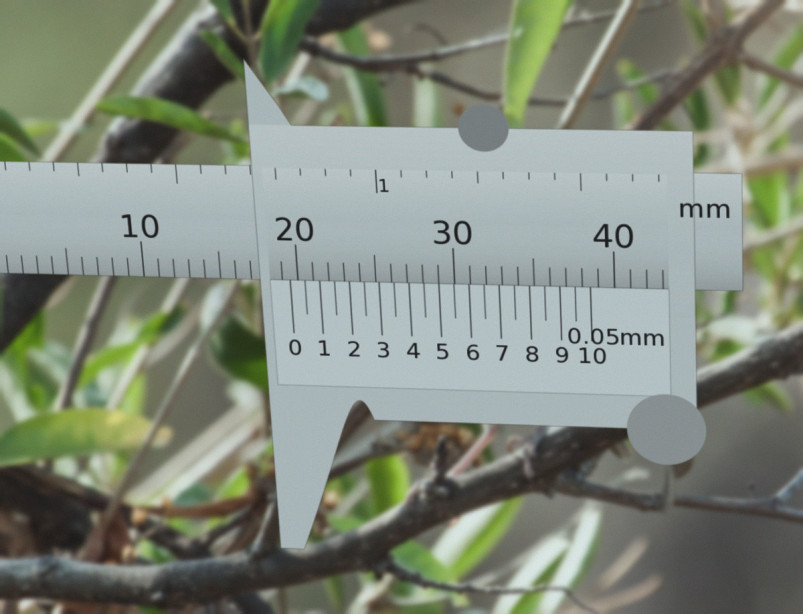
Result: 19.5 (mm)
